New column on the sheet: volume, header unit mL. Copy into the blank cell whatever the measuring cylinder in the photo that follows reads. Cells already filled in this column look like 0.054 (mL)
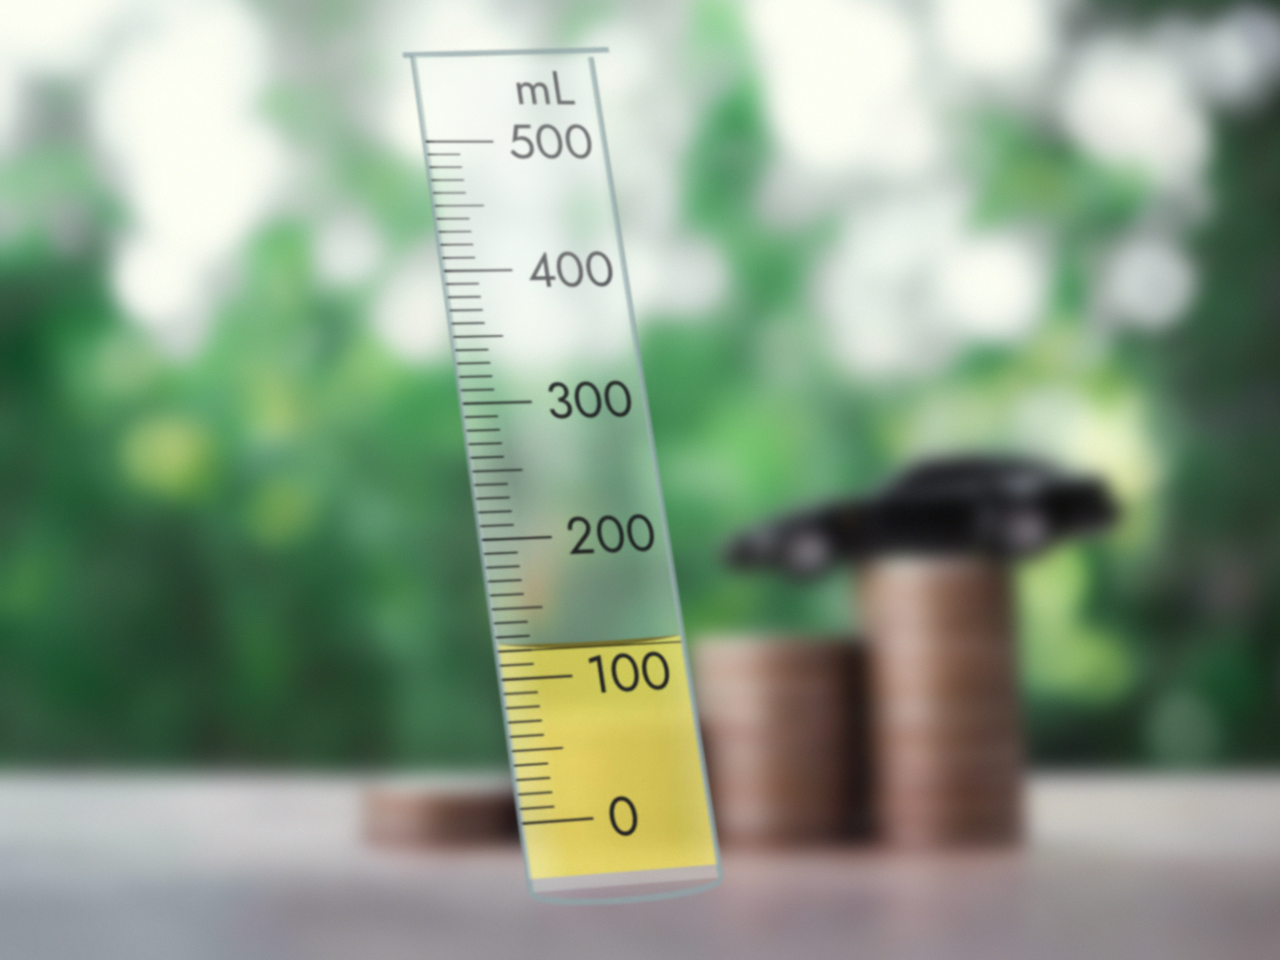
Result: 120 (mL)
